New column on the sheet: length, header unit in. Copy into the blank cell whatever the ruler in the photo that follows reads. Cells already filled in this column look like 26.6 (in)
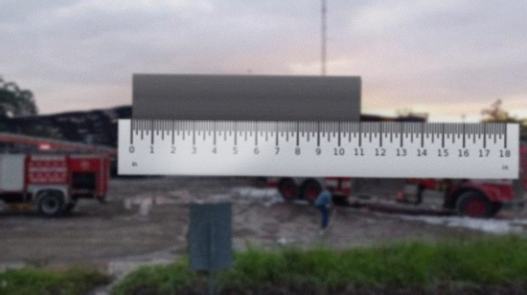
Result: 11 (in)
